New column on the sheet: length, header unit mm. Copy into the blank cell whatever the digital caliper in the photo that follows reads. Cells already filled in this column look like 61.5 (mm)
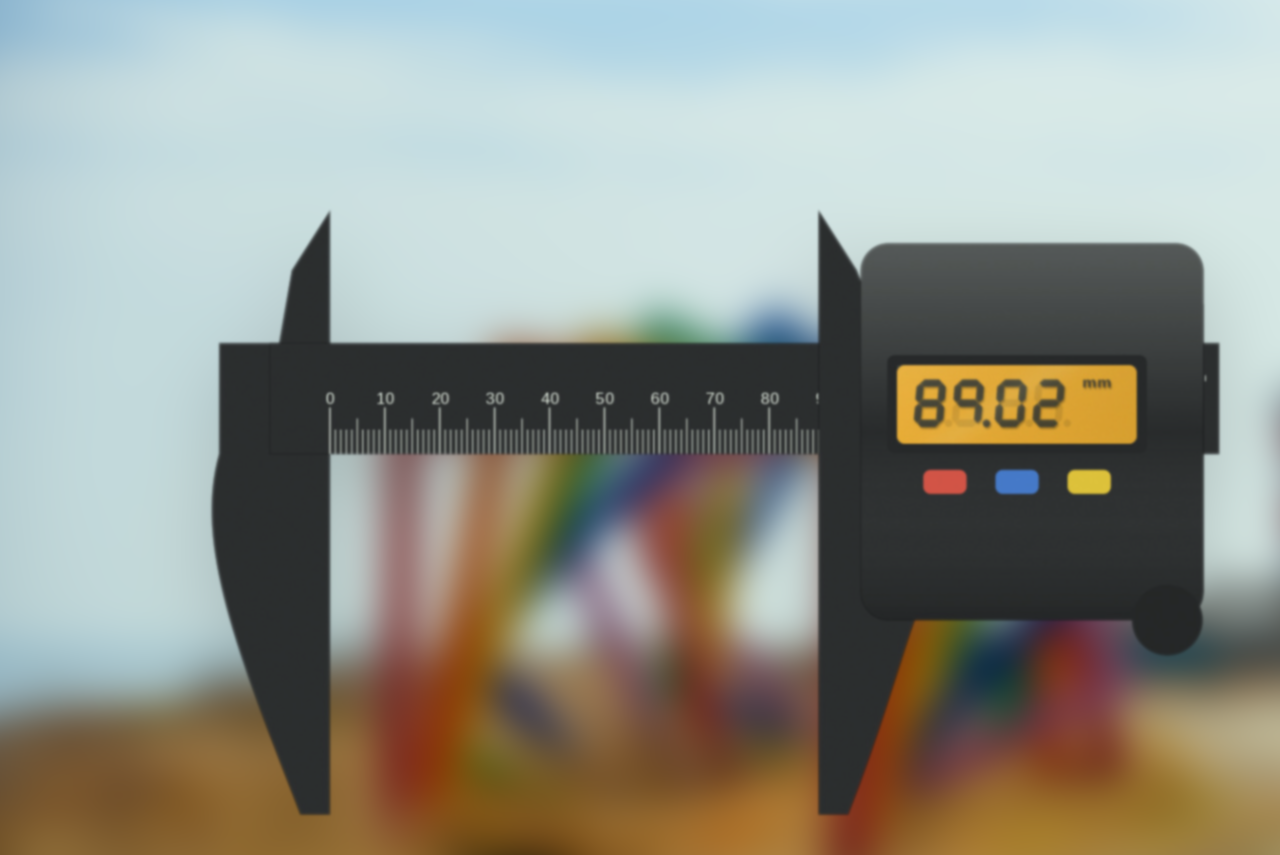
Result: 89.02 (mm)
